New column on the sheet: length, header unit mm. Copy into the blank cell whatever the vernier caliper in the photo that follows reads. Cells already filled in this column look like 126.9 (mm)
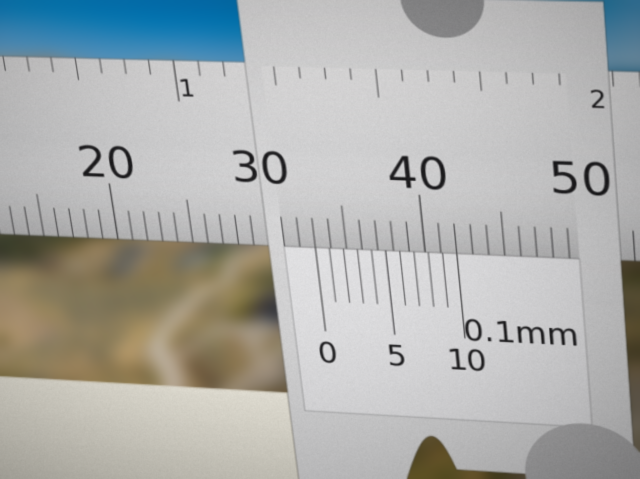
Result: 33.0 (mm)
